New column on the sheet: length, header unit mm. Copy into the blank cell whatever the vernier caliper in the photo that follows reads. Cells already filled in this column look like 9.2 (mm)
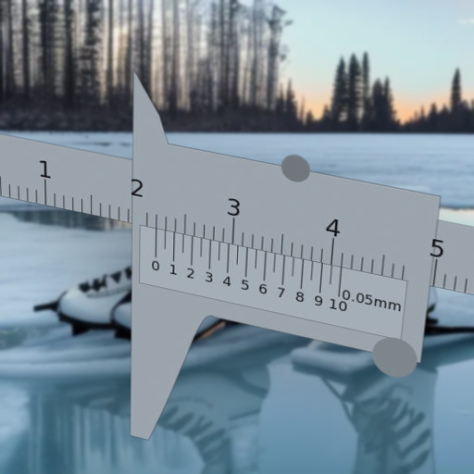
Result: 22.0 (mm)
